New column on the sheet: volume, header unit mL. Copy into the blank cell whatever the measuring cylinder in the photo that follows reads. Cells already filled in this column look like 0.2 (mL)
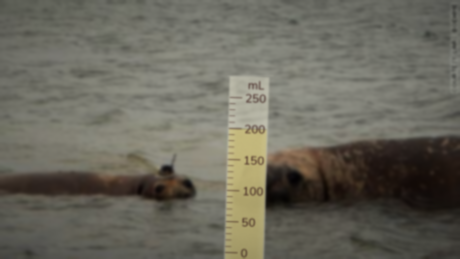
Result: 200 (mL)
